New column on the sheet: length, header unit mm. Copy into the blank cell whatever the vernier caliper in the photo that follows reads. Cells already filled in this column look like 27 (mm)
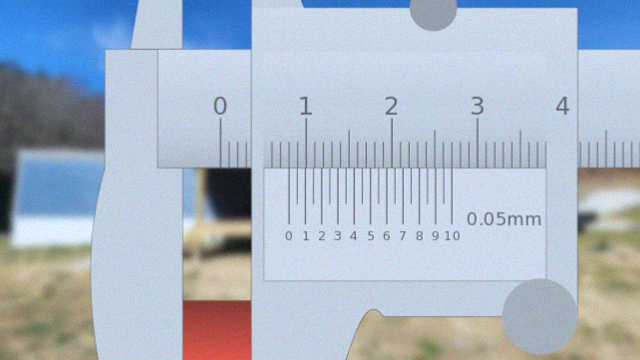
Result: 8.0 (mm)
